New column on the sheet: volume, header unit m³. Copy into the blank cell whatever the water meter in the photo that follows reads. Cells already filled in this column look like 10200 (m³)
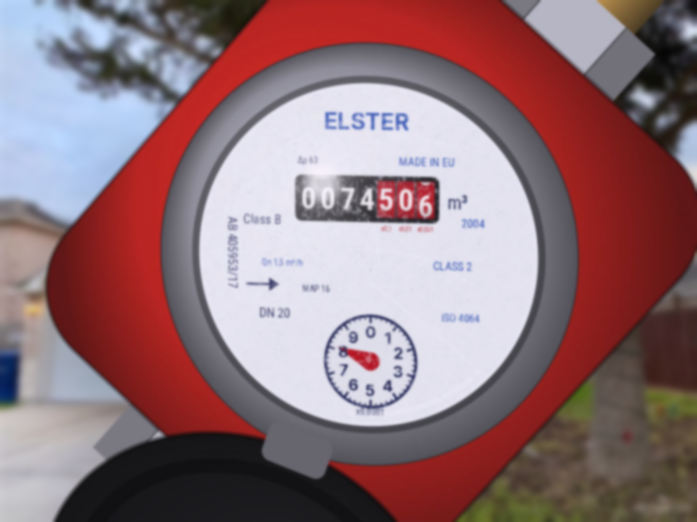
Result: 74.5058 (m³)
